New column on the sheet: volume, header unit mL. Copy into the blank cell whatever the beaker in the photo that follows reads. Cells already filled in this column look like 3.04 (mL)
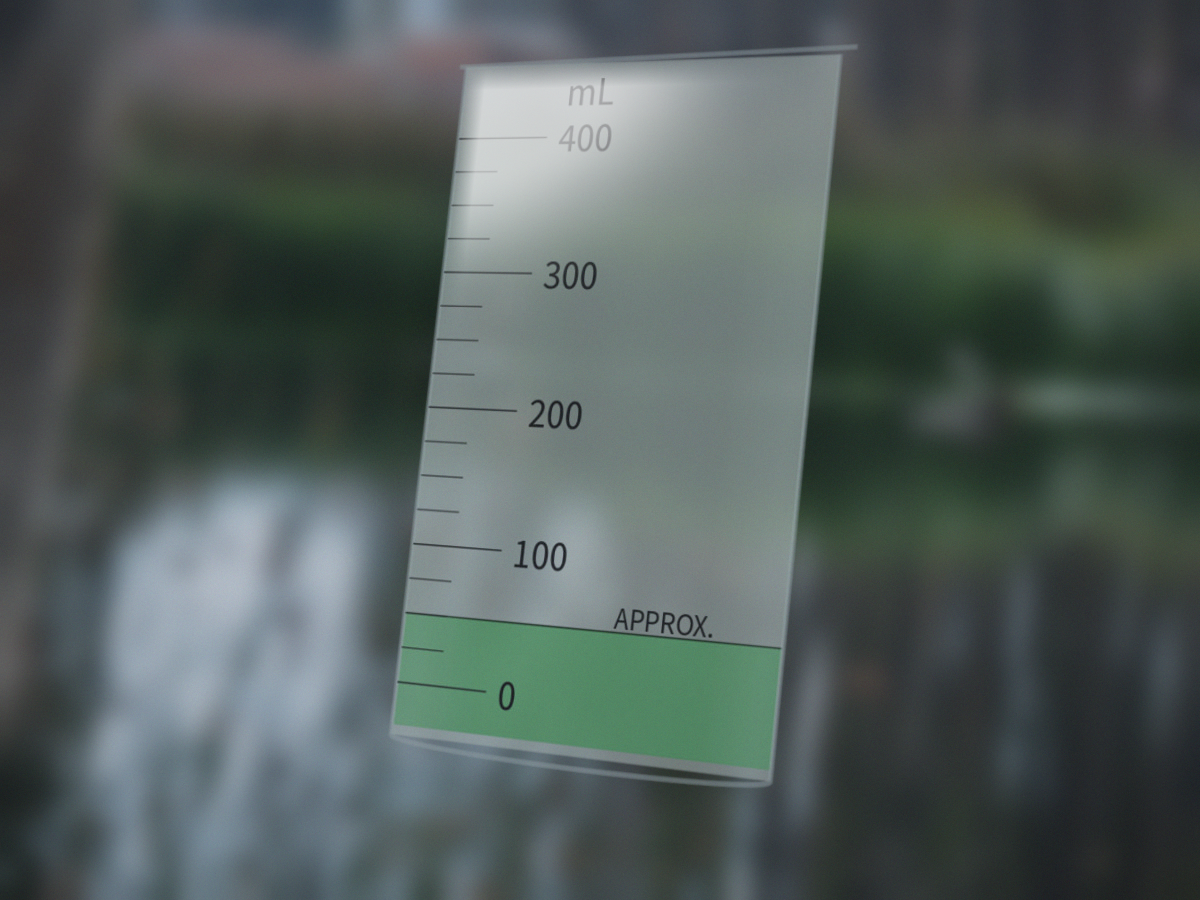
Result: 50 (mL)
